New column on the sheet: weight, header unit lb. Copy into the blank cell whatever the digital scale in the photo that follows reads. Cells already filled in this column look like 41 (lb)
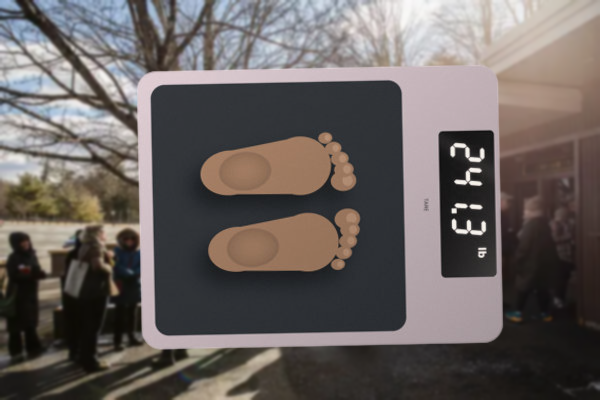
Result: 241.3 (lb)
